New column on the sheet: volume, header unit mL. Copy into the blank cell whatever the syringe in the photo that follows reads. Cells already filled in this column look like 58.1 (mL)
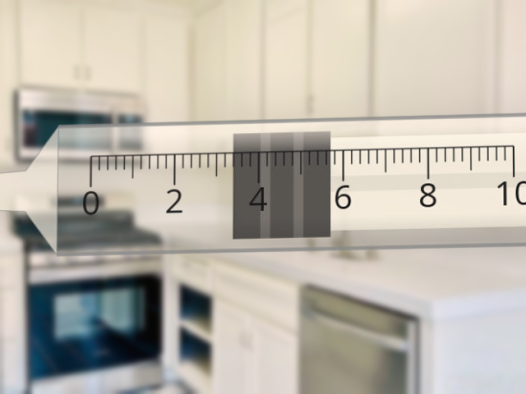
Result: 3.4 (mL)
